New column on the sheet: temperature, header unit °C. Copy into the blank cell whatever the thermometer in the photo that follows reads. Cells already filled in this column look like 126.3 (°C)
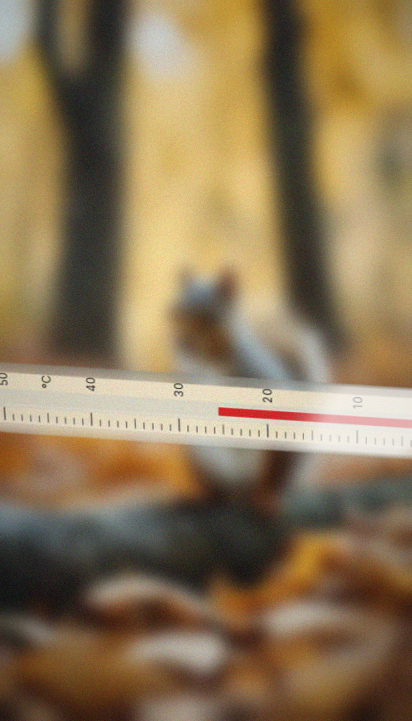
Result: 25.5 (°C)
